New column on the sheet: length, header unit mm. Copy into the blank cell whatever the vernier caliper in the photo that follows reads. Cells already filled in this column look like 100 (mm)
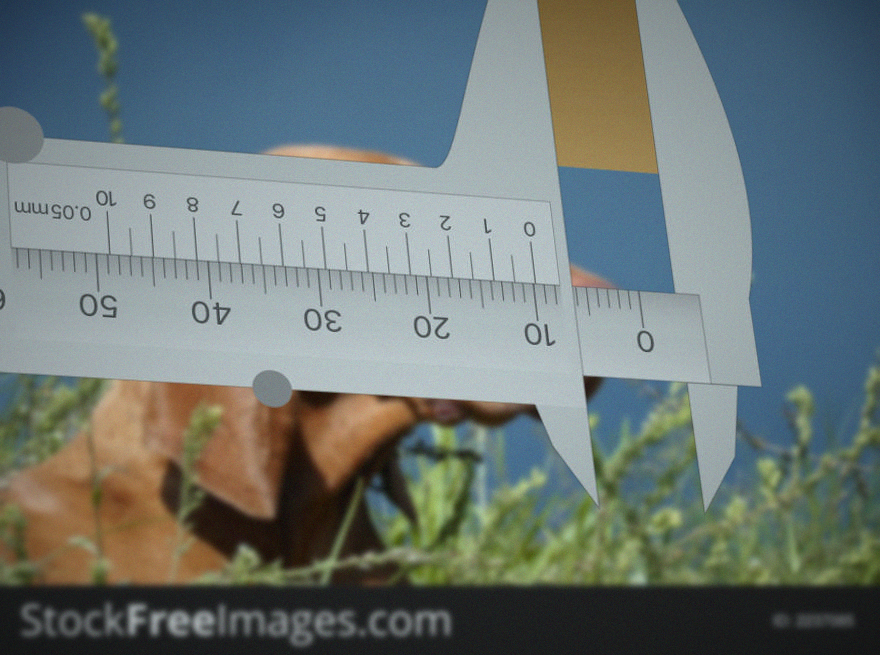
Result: 9.8 (mm)
